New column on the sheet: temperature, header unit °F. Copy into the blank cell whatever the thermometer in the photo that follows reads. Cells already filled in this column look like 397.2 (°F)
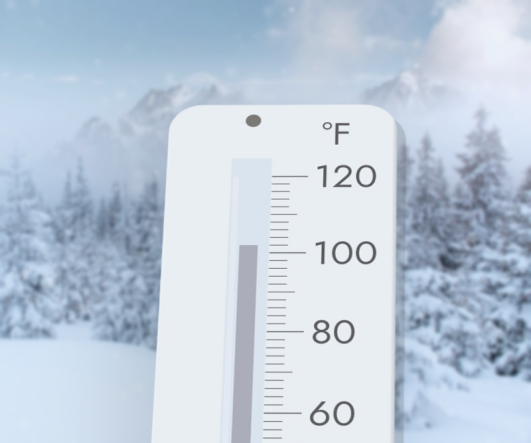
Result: 102 (°F)
